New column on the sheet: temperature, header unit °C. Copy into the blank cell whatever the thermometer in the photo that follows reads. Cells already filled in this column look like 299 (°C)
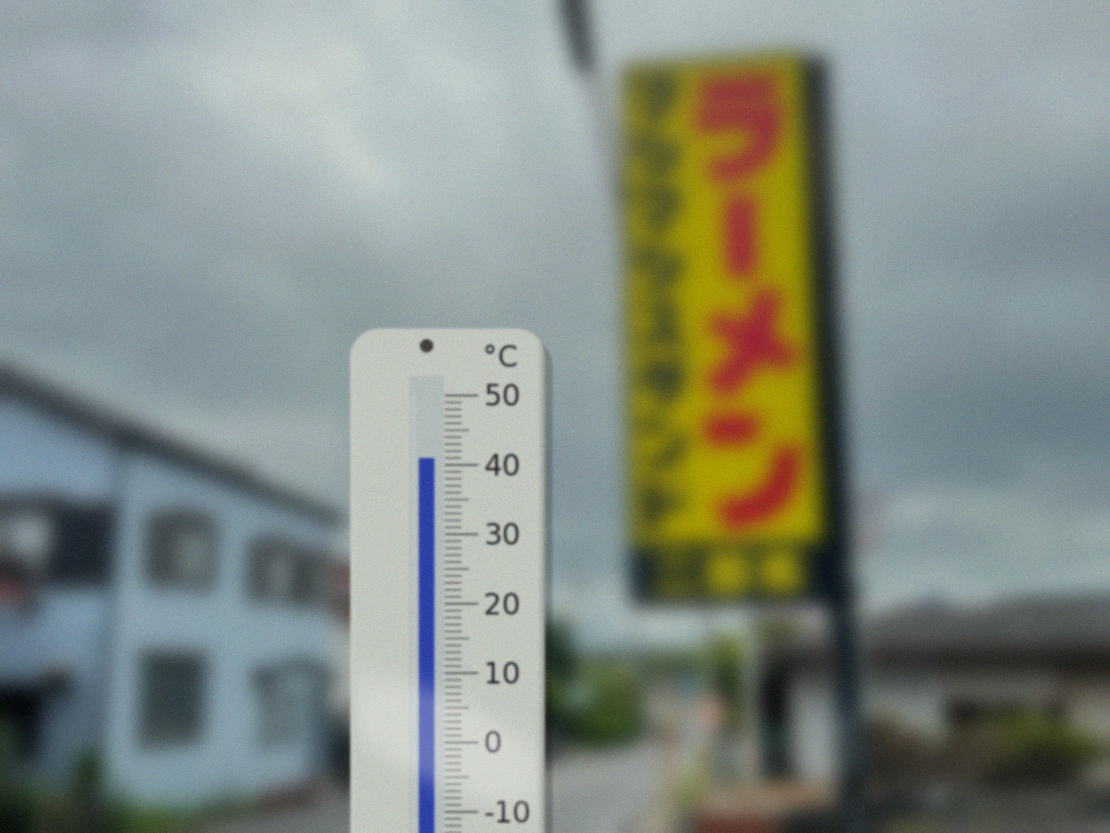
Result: 41 (°C)
